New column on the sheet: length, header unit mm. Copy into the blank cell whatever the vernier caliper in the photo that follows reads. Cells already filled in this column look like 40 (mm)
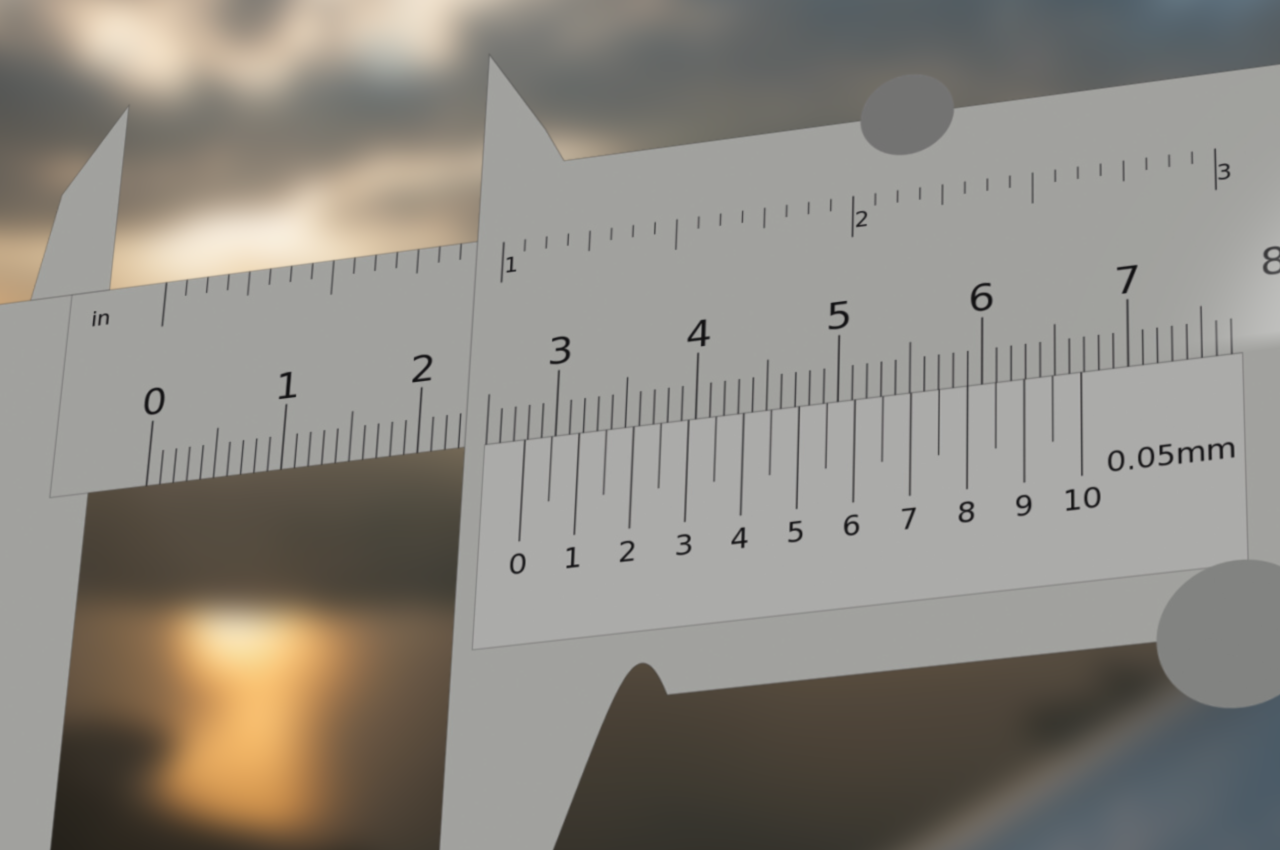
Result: 27.8 (mm)
